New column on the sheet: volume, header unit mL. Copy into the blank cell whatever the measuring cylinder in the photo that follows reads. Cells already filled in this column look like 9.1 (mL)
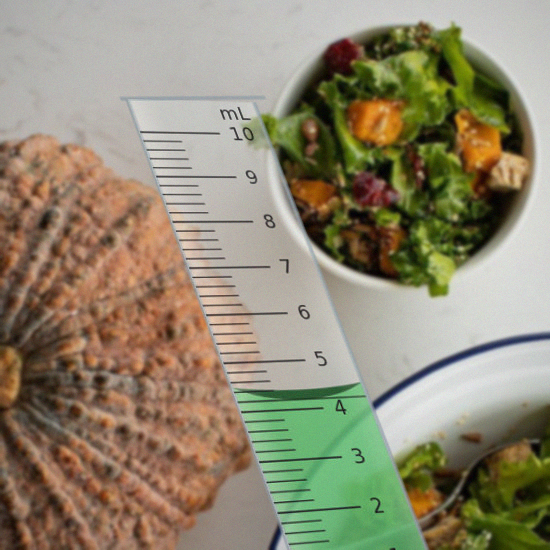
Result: 4.2 (mL)
